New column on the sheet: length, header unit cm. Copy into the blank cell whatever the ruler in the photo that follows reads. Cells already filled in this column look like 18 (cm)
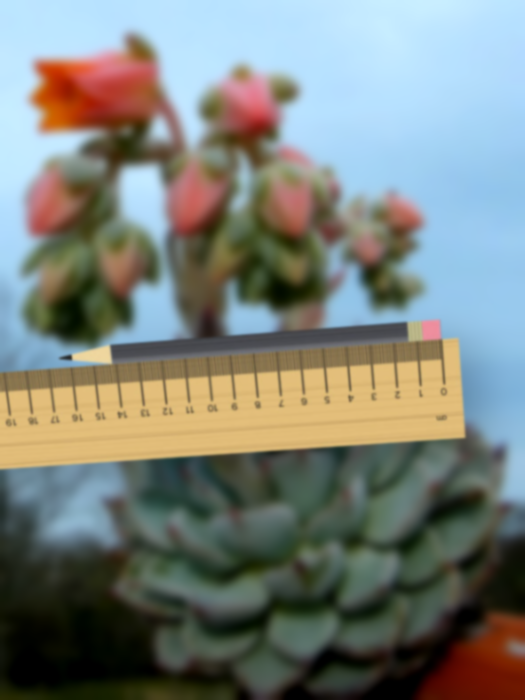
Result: 16.5 (cm)
